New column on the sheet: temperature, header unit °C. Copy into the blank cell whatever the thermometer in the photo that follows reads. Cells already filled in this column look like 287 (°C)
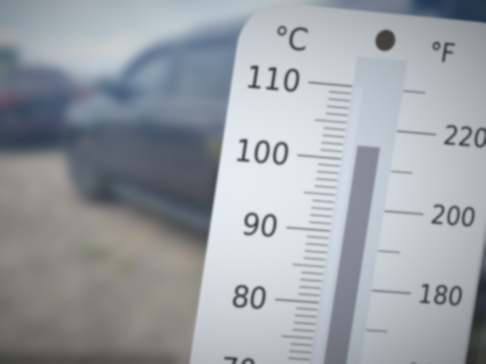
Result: 102 (°C)
